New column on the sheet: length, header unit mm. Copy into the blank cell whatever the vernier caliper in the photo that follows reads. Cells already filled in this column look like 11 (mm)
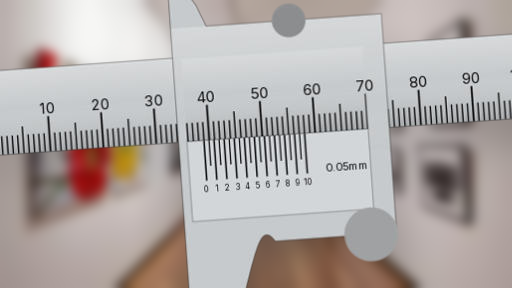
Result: 39.0 (mm)
